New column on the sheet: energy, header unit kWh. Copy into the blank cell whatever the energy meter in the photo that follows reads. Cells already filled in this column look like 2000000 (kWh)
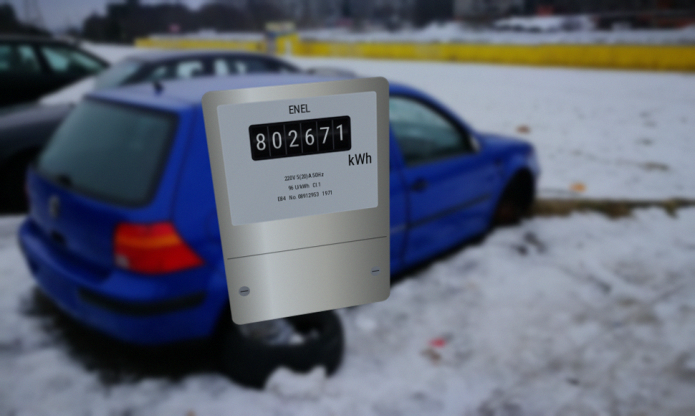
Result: 802671 (kWh)
